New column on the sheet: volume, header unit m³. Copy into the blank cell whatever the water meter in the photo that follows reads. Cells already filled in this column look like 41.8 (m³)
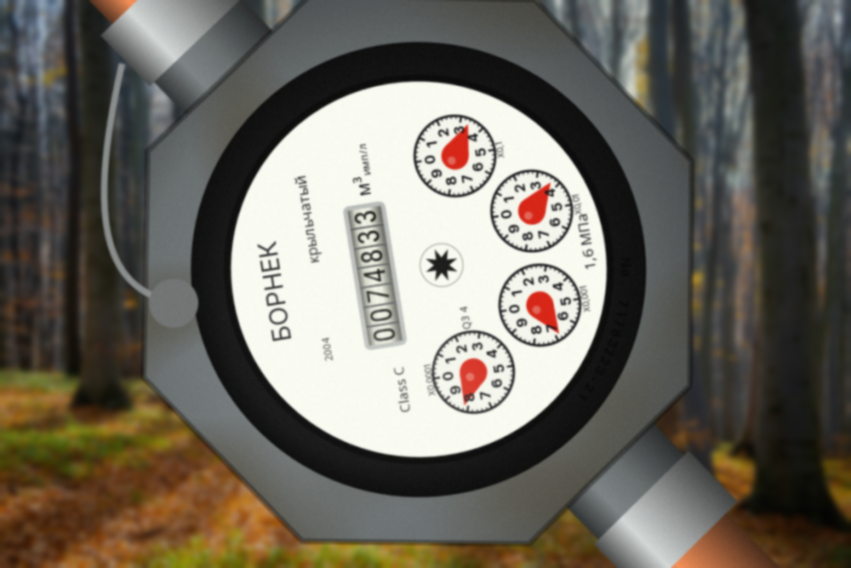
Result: 74833.3368 (m³)
